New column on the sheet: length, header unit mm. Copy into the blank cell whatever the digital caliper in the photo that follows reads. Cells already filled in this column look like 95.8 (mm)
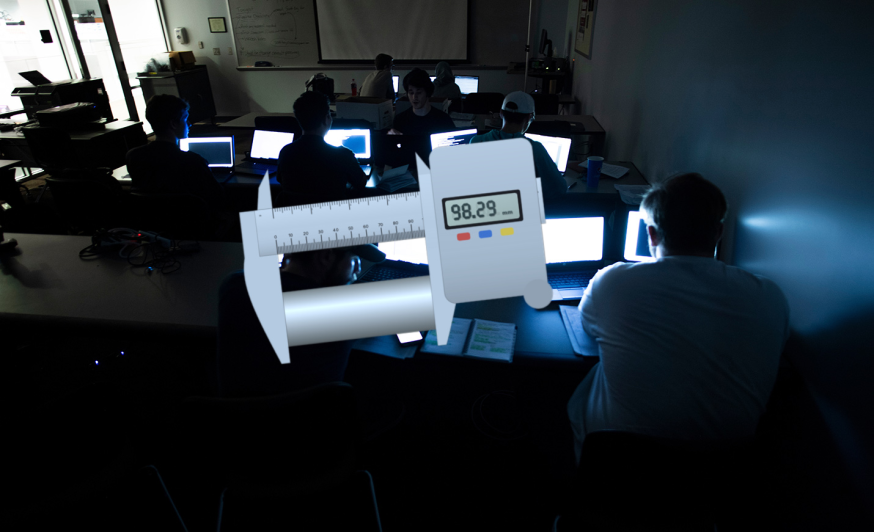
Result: 98.29 (mm)
